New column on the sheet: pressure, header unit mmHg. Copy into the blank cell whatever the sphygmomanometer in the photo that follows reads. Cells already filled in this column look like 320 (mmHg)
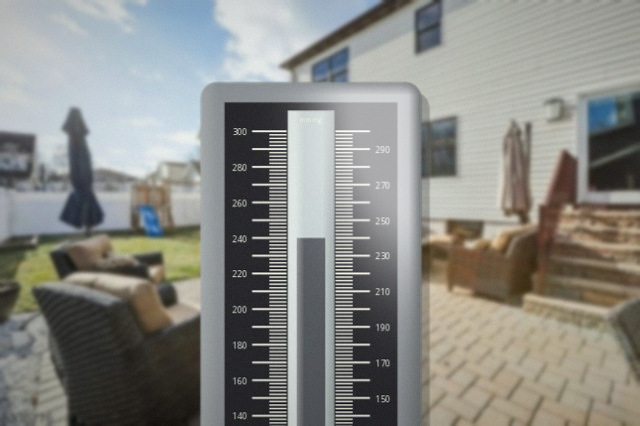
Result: 240 (mmHg)
